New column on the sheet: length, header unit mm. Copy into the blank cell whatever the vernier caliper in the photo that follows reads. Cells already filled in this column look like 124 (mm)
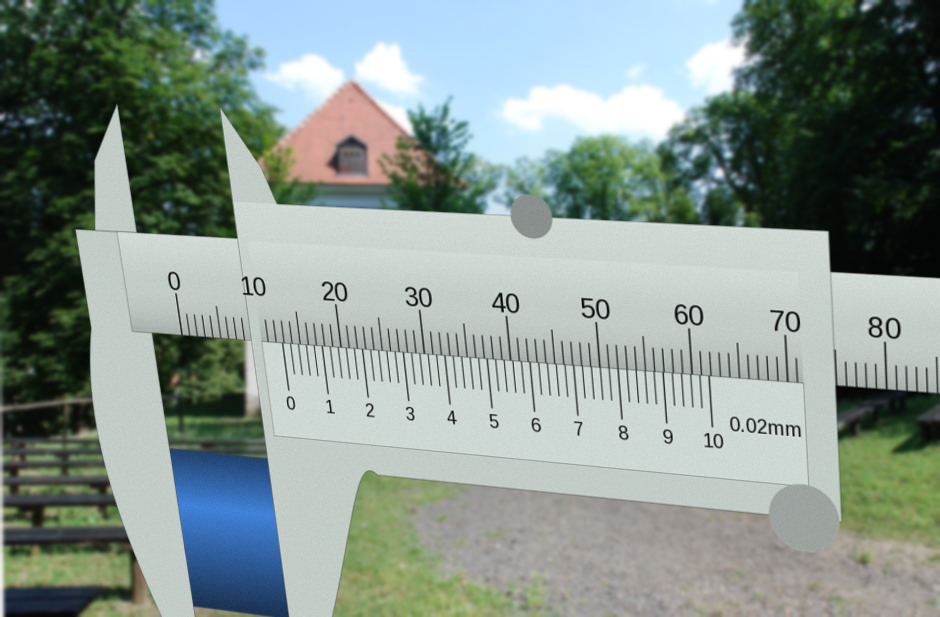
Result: 12.8 (mm)
